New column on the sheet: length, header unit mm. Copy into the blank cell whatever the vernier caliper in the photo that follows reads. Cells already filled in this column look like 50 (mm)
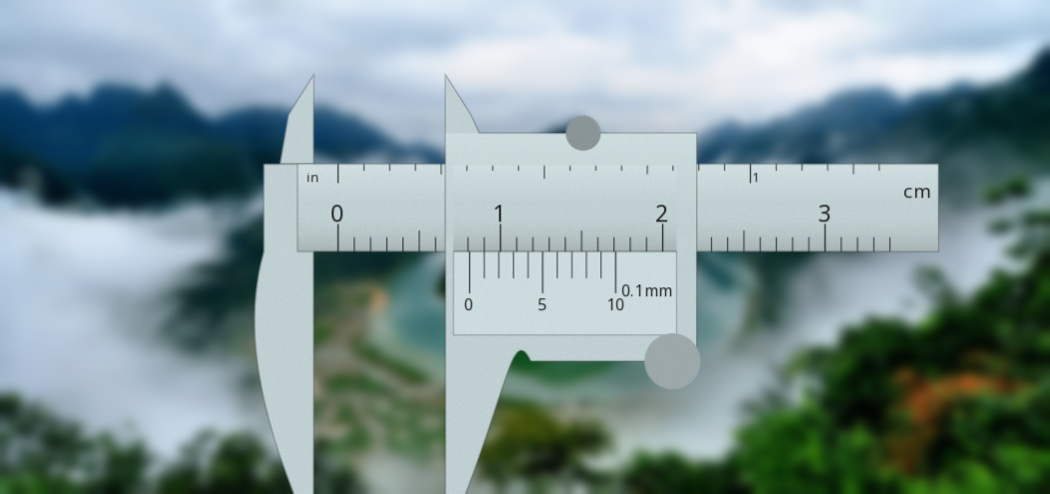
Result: 8.1 (mm)
